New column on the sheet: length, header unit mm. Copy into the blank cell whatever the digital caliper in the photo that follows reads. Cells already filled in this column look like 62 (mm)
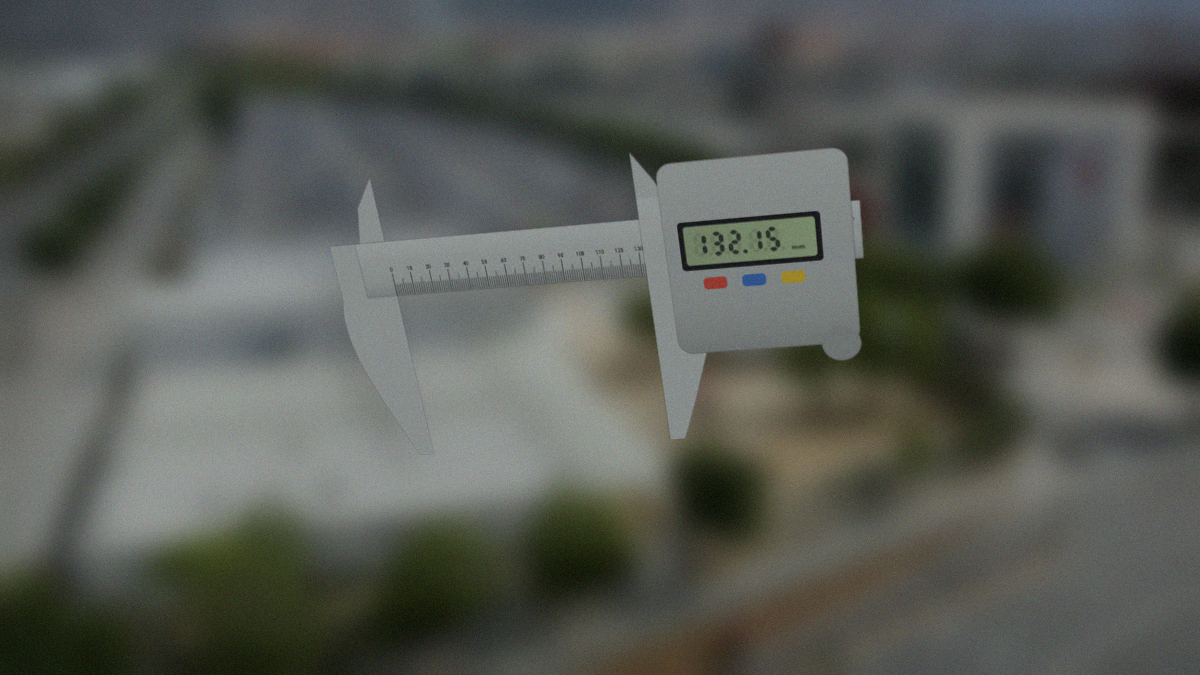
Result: 132.15 (mm)
